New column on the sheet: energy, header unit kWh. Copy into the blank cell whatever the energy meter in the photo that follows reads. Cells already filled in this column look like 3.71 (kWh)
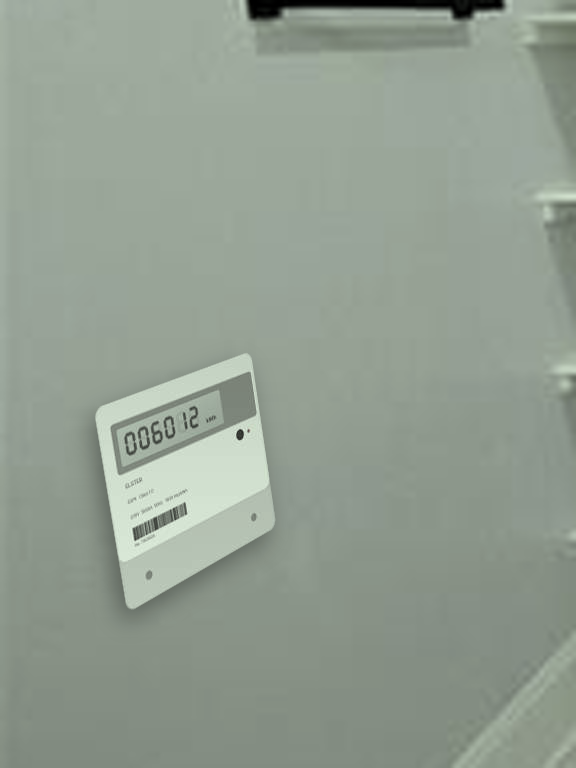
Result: 6012 (kWh)
